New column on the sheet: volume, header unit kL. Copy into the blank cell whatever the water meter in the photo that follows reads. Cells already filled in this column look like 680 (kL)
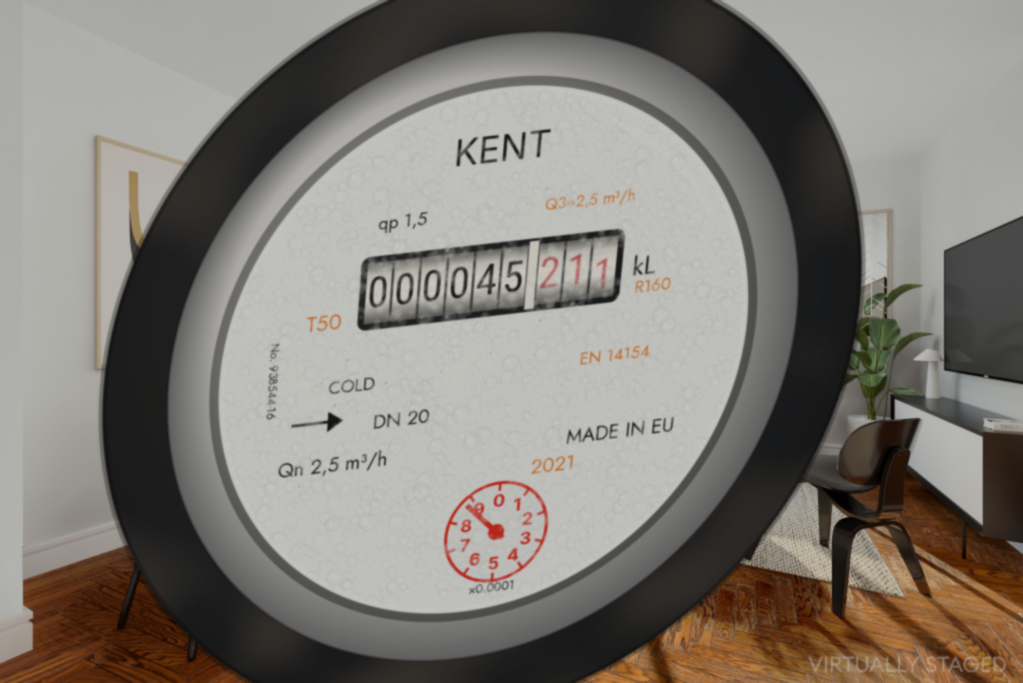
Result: 45.2108 (kL)
